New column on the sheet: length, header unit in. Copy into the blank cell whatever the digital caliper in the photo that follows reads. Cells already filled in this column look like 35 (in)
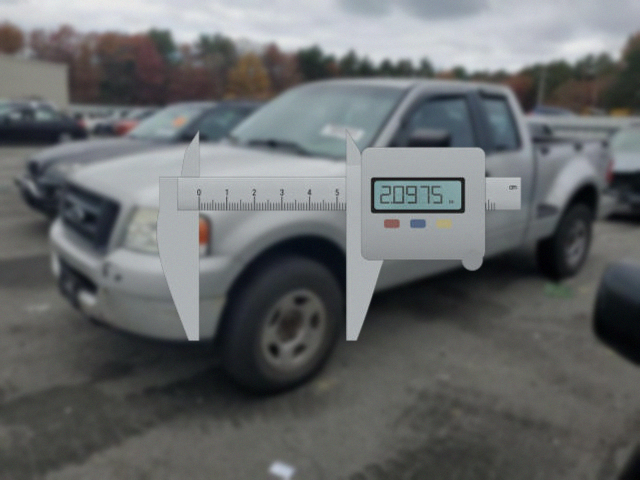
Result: 2.0975 (in)
